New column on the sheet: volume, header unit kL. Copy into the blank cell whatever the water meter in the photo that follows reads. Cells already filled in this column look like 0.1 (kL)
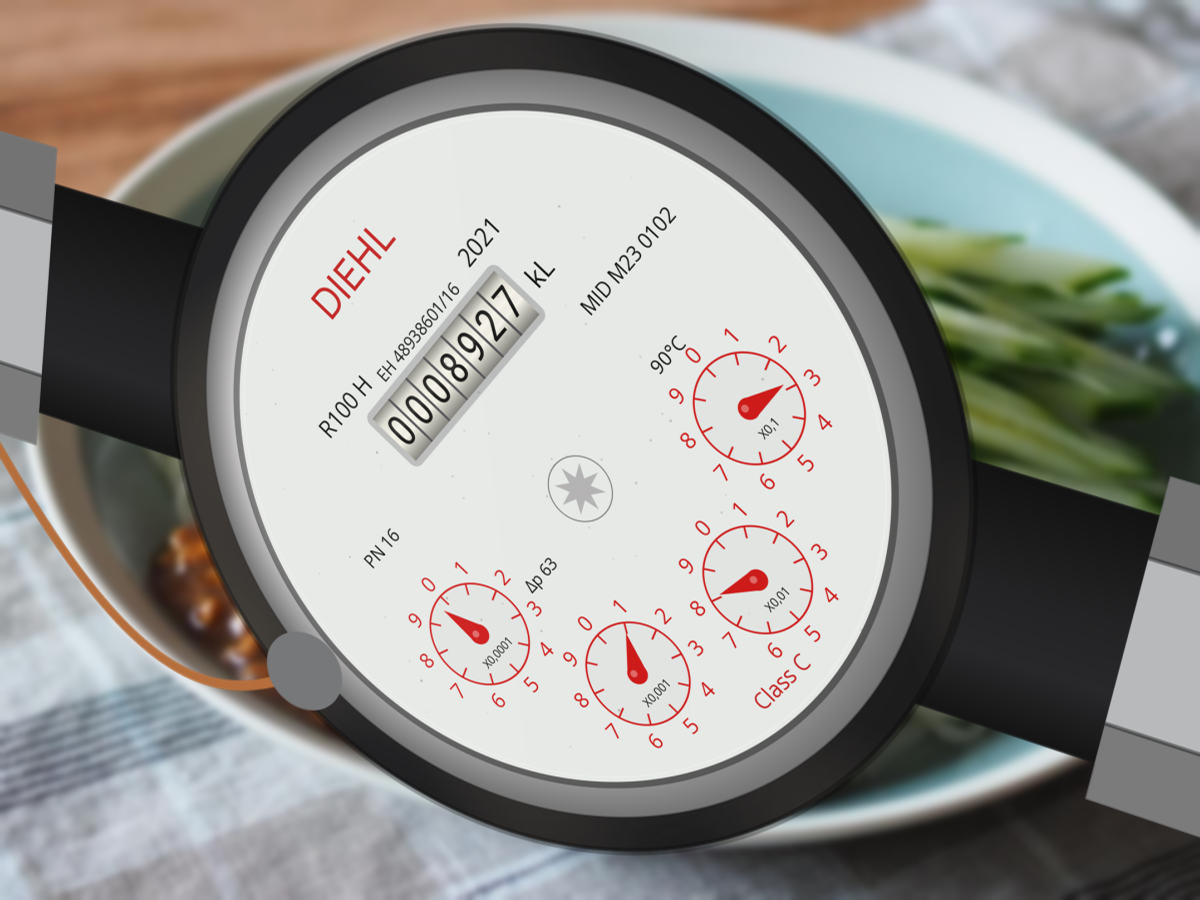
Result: 8927.2809 (kL)
